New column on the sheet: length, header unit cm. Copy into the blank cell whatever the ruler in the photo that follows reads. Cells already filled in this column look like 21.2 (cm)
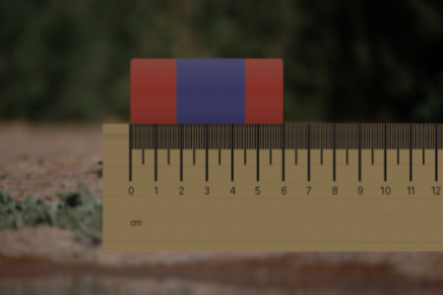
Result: 6 (cm)
